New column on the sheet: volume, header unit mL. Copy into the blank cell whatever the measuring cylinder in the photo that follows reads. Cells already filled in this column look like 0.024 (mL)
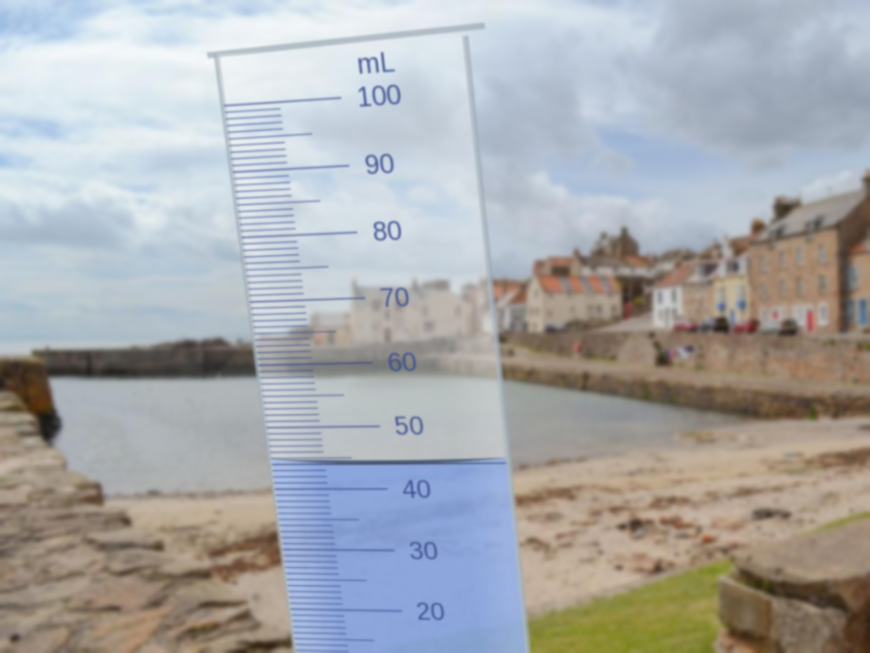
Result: 44 (mL)
